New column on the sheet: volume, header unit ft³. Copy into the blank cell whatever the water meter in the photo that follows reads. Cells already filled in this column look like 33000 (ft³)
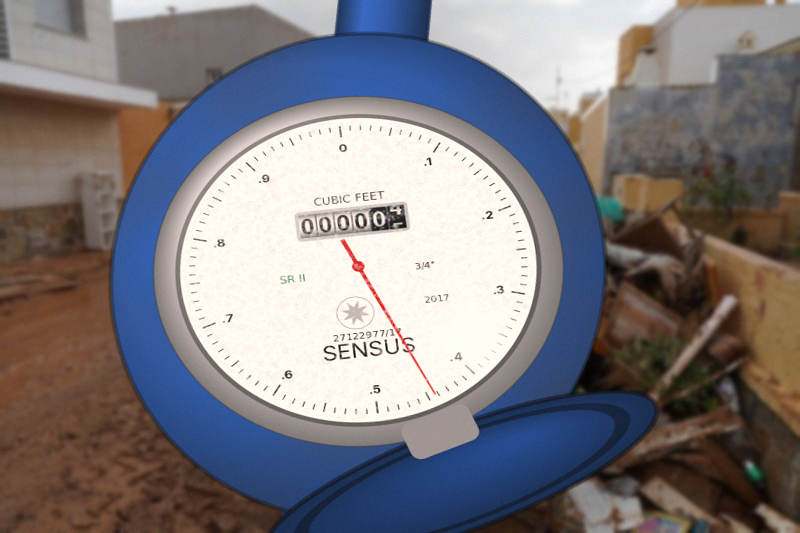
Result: 4.44 (ft³)
